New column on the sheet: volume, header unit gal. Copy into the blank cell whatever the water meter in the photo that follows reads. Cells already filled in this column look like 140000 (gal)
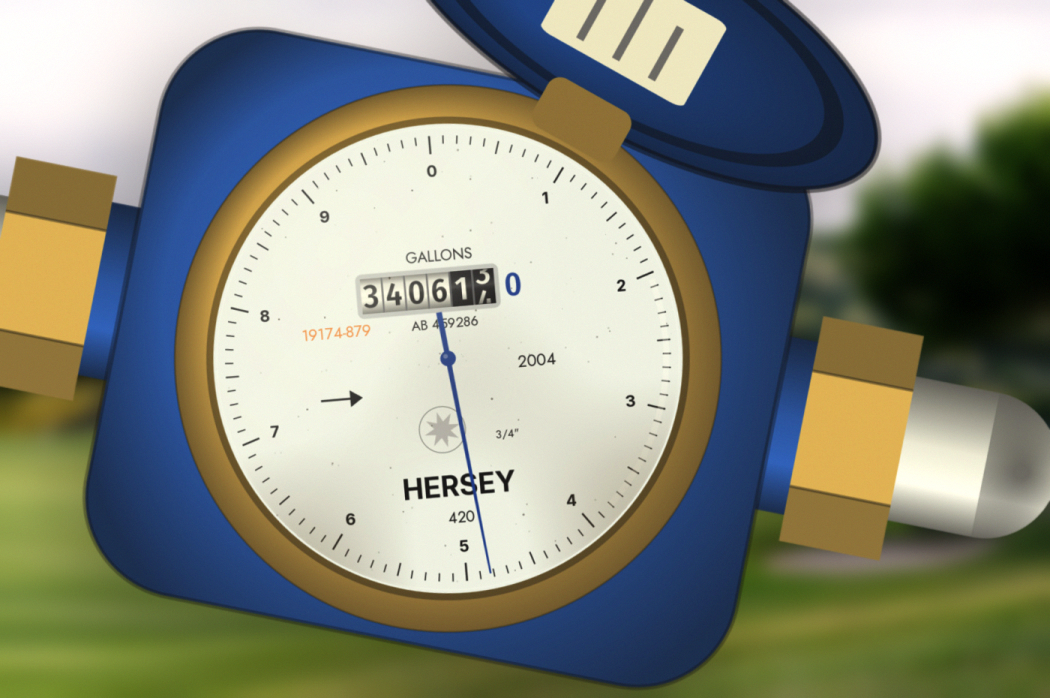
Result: 3406134.8 (gal)
